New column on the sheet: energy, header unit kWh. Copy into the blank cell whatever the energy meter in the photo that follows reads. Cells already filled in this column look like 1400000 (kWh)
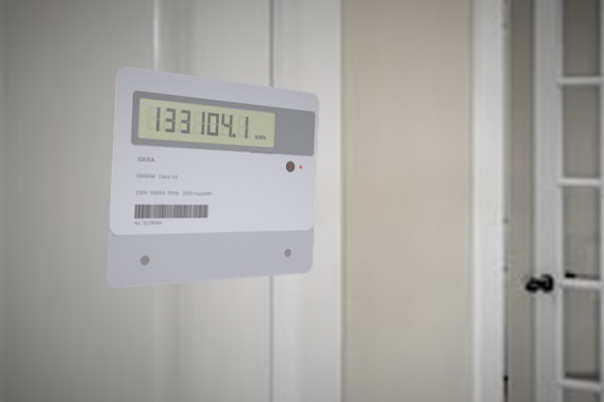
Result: 133104.1 (kWh)
